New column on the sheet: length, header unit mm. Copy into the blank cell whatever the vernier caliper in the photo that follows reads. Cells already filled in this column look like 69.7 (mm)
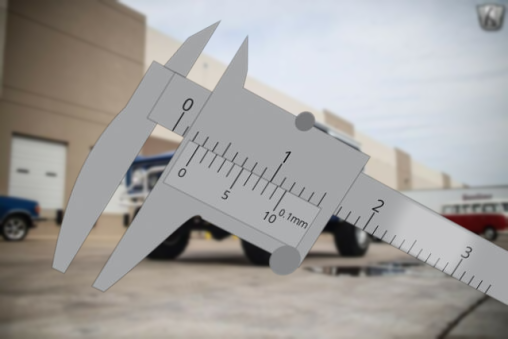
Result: 2.7 (mm)
